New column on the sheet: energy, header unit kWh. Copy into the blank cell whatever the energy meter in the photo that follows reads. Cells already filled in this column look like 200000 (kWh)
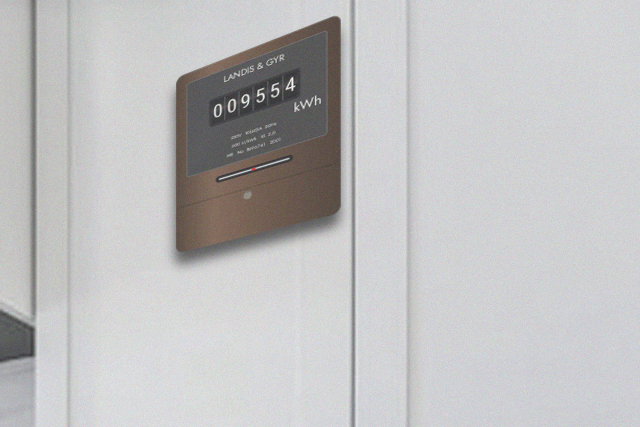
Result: 9554 (kWh)
